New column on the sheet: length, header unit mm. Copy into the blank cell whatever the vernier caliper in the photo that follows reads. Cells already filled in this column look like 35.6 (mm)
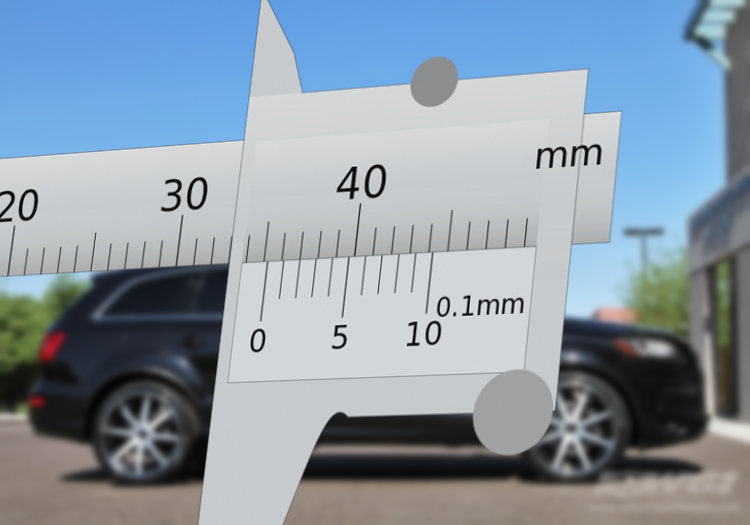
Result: 35.2 (mm)
